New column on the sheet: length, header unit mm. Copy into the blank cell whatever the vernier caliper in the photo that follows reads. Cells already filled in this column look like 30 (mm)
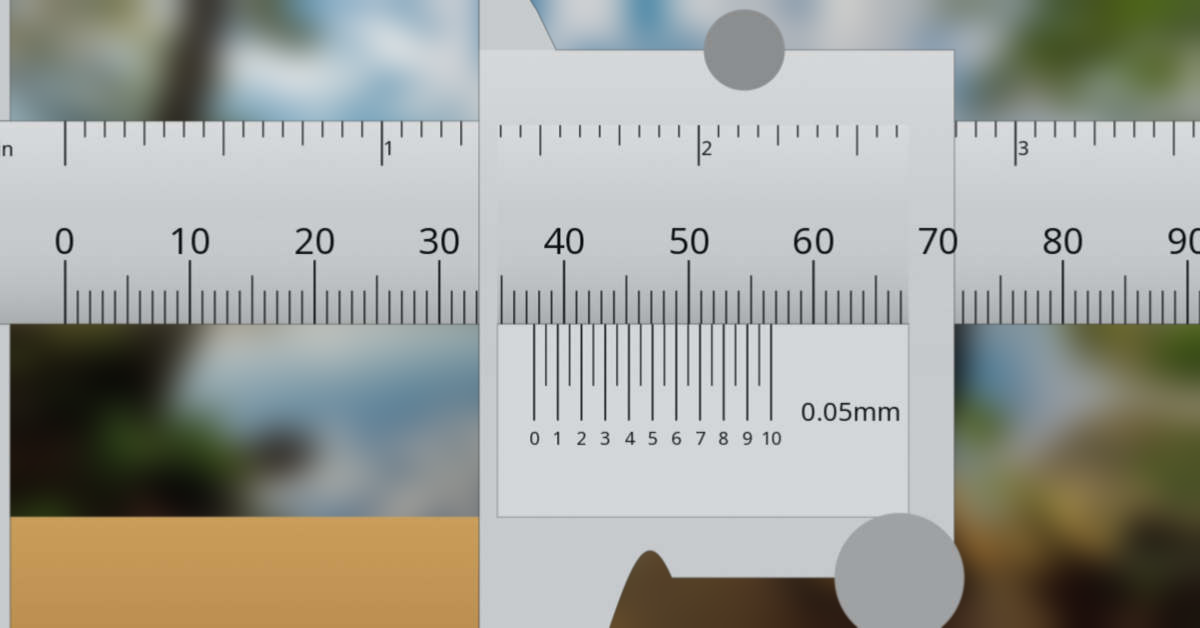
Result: 37.6 (mm)
